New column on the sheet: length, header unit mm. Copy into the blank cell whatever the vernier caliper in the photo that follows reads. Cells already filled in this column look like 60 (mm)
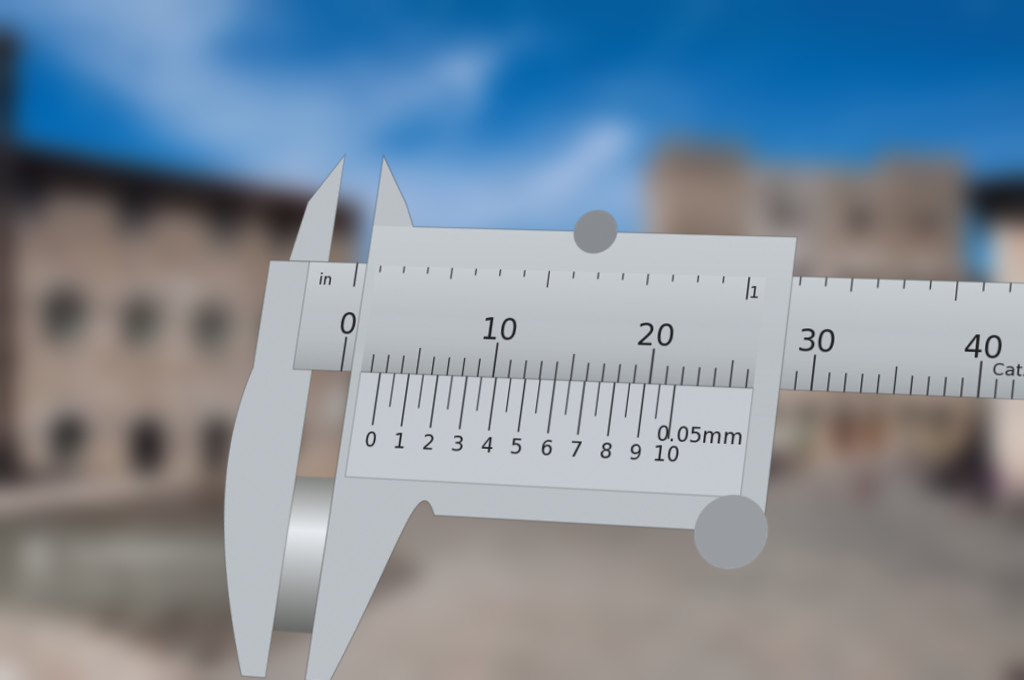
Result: 2.6 (mm)
